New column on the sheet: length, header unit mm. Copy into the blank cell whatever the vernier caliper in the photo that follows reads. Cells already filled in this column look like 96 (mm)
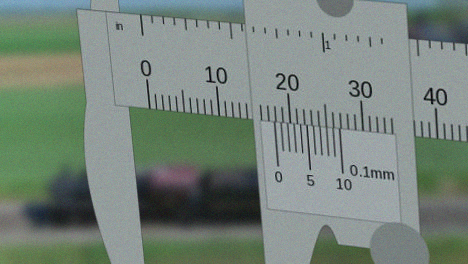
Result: 17.8 (mm)
